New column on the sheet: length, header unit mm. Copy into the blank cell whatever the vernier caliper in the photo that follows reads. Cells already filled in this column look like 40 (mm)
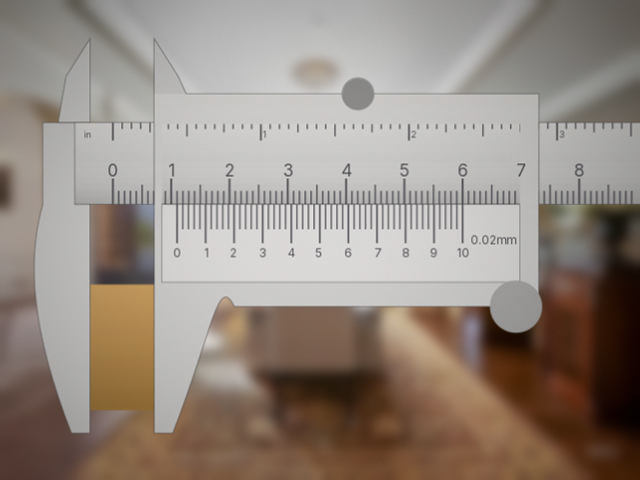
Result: 11.0 (mm)
